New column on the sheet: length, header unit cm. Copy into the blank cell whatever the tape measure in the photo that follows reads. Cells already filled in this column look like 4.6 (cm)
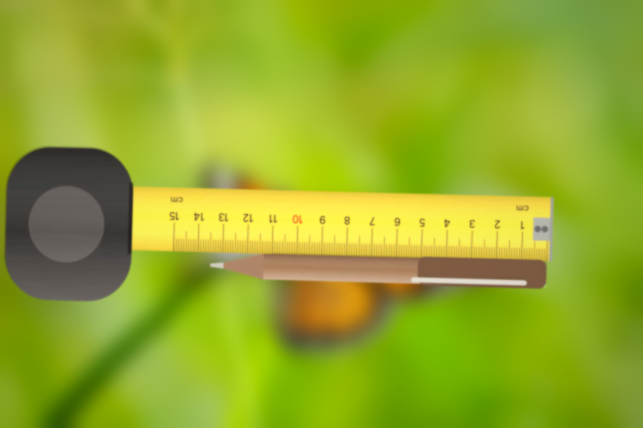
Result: 13.5 (cm)
